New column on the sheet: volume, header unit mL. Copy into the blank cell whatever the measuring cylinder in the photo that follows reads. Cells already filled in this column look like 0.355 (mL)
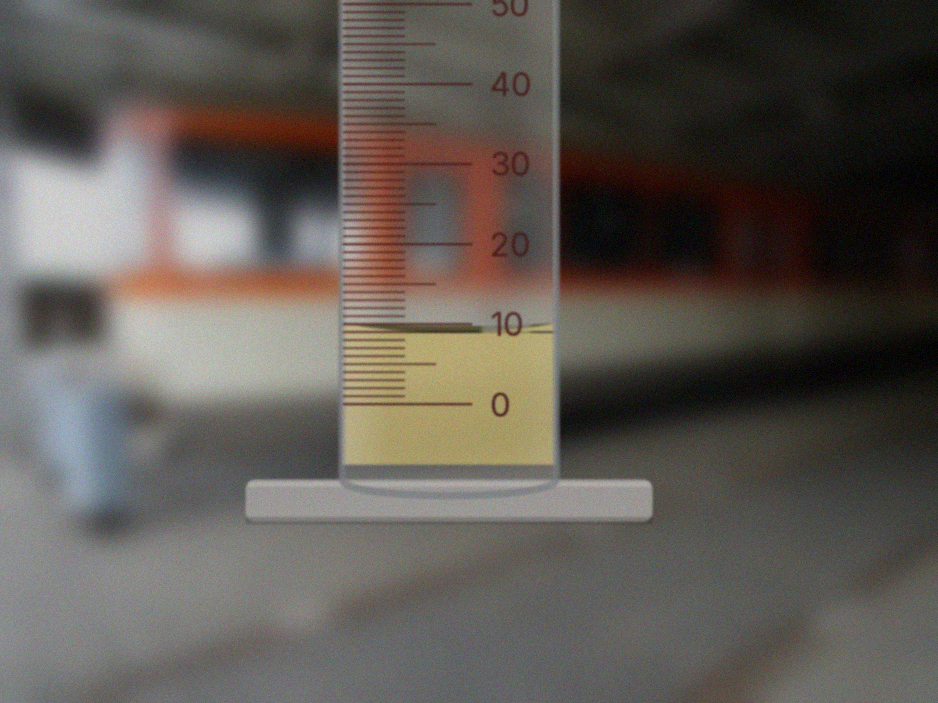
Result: 9 (mL)
